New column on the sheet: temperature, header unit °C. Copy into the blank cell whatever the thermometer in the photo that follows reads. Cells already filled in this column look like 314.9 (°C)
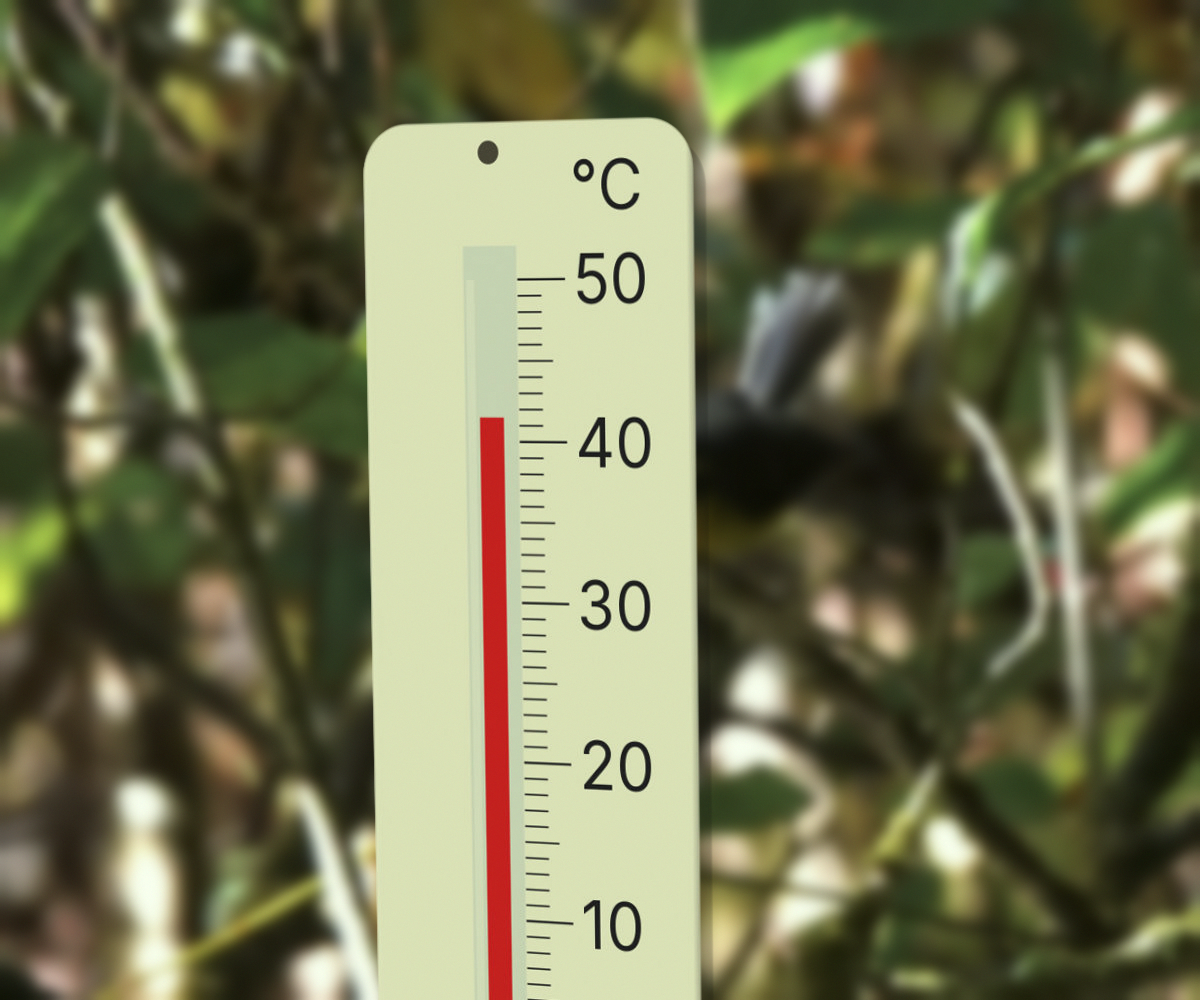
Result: 41.5 (°C)
